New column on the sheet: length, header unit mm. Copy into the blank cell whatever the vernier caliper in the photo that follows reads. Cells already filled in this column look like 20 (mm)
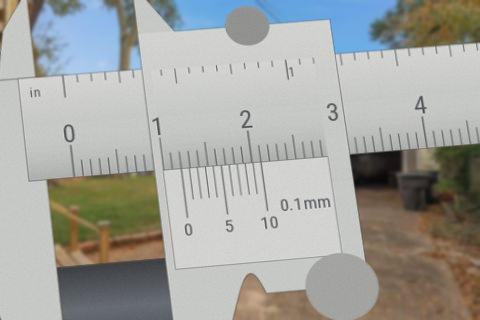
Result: 12.0 (mm)
